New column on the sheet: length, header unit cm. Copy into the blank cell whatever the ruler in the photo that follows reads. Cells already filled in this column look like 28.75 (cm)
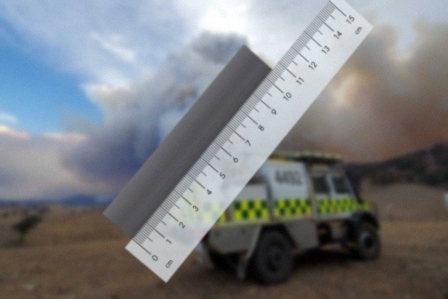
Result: 10.5 (cm)
